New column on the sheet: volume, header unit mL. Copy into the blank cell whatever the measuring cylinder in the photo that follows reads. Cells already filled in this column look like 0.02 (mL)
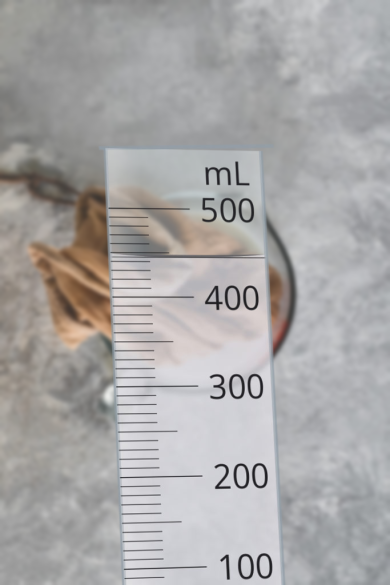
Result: 445 (mL)
